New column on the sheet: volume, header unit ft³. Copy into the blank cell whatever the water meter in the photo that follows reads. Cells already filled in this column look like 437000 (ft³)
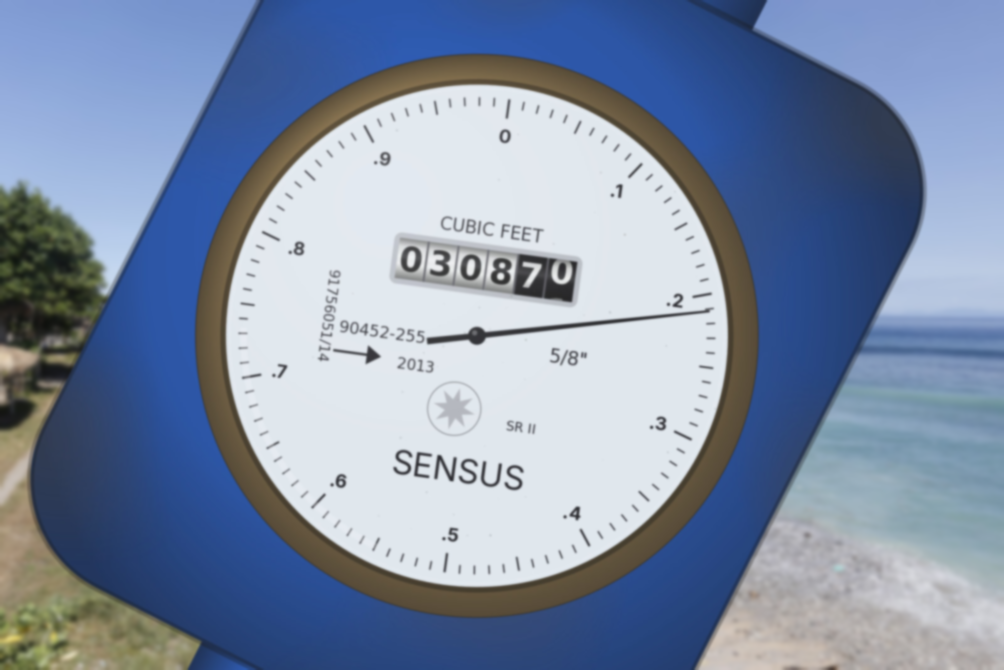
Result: 30870.21 (ft³)
